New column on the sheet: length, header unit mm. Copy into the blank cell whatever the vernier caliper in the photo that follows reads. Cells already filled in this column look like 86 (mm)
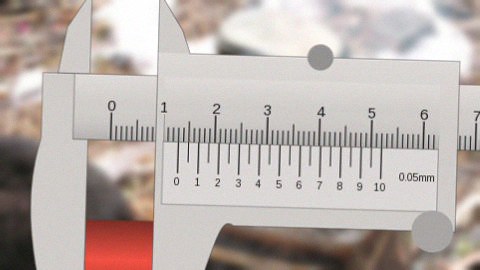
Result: 13.0 (mm)
